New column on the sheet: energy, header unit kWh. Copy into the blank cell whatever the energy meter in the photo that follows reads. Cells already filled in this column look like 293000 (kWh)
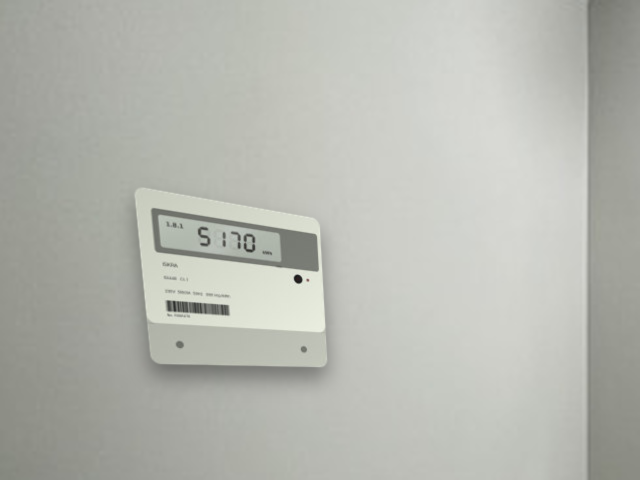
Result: 5170 (kWh)
